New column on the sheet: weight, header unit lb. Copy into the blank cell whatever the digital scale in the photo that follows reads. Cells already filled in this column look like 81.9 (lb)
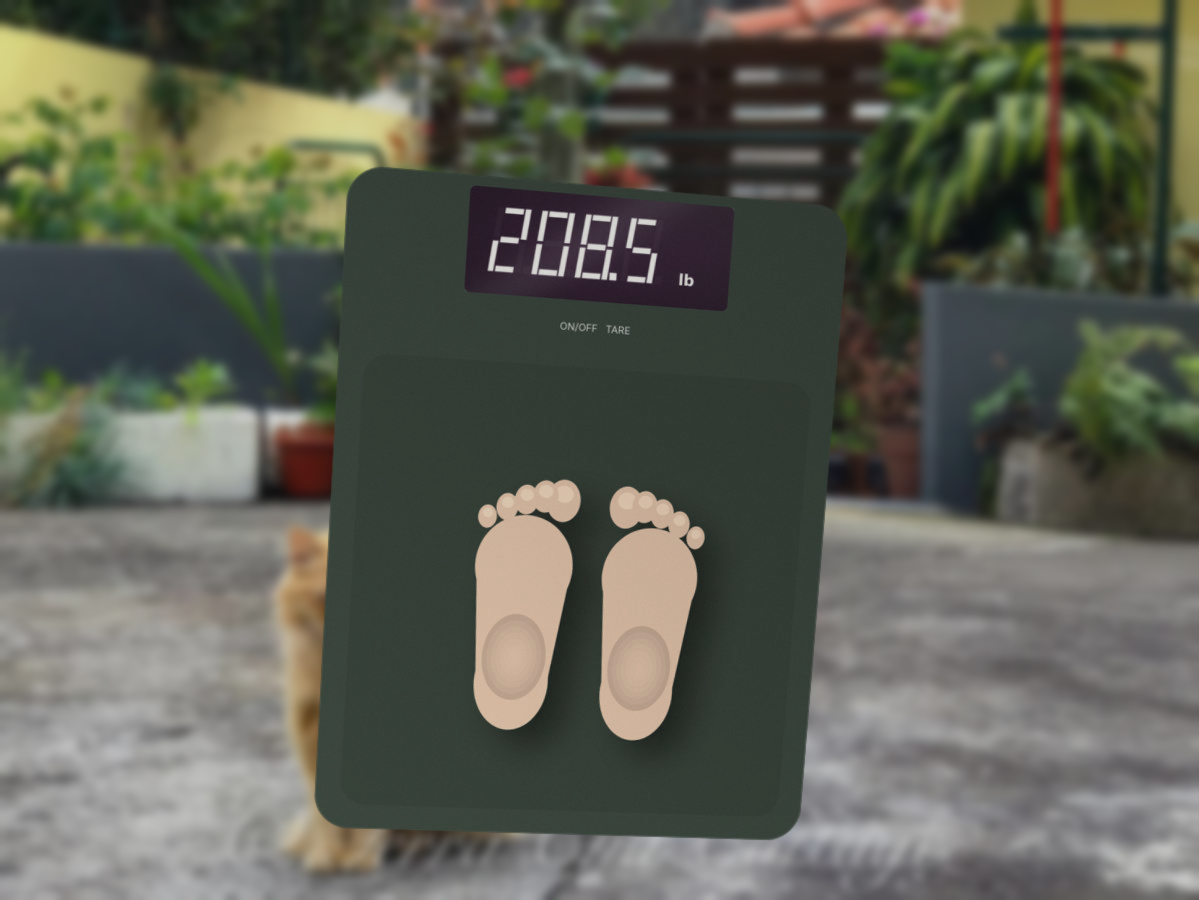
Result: 208.5 (lb)
